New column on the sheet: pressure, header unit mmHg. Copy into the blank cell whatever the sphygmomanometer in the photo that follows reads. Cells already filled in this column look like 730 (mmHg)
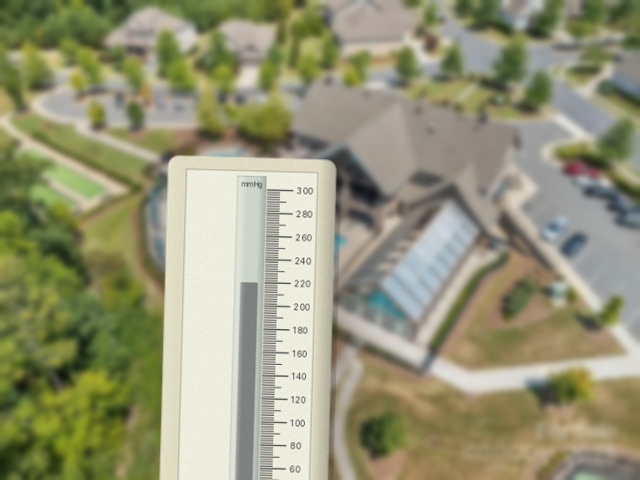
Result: 220 (mmHg)
